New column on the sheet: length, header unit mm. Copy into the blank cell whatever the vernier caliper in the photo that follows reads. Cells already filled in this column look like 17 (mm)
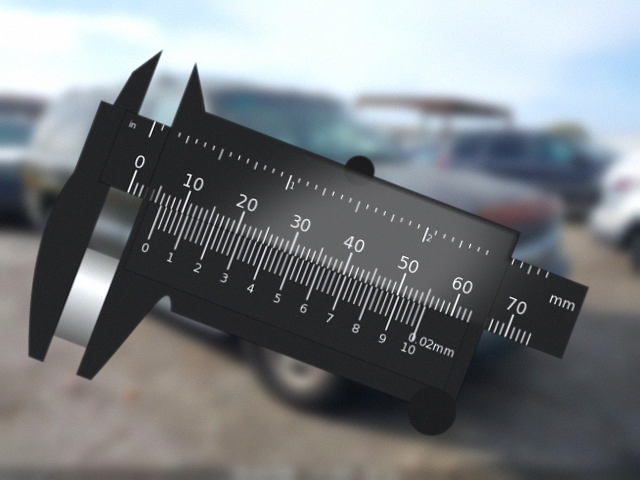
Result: 6.2 (mm)
